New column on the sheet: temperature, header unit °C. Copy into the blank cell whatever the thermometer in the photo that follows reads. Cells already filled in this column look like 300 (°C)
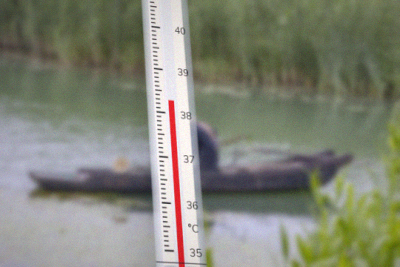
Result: 38.3 (°C)
